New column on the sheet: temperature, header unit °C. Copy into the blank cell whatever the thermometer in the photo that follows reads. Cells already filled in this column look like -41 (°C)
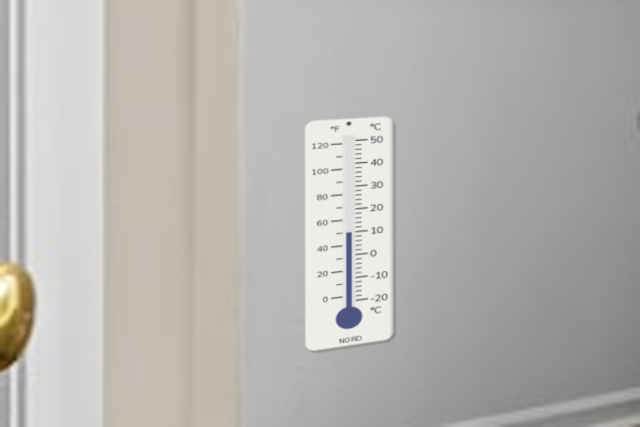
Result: 10 (°C)
